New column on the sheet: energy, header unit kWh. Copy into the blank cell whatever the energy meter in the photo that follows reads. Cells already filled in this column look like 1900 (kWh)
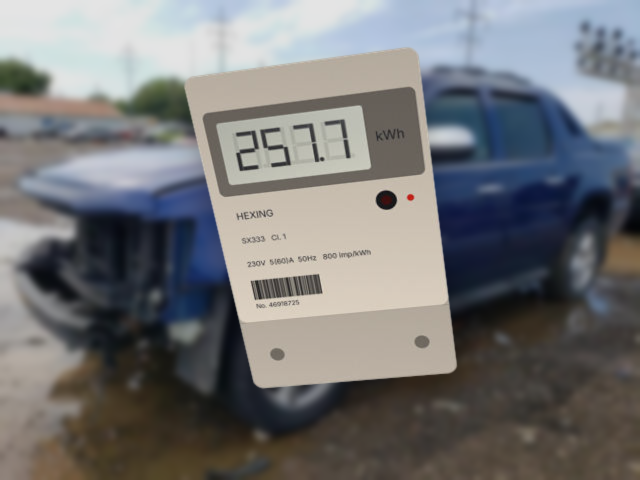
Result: 257.7 (kWh)
